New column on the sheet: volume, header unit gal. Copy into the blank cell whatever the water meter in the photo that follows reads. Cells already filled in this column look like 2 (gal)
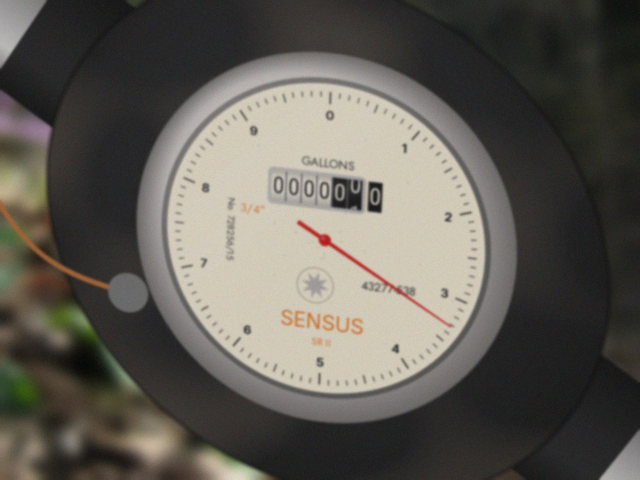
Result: 3.3 (gal)
